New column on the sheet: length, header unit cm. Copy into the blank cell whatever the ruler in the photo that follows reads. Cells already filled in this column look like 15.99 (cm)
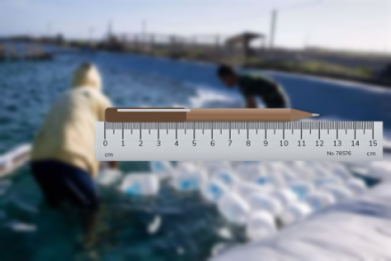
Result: 12 (cm)
